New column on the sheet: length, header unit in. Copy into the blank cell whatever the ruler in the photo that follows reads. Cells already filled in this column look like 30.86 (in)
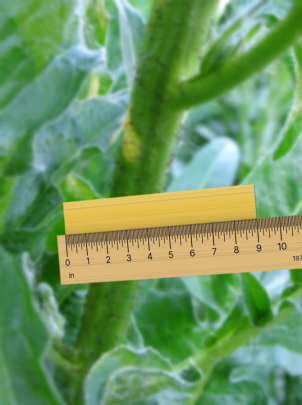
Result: 9 (in)
